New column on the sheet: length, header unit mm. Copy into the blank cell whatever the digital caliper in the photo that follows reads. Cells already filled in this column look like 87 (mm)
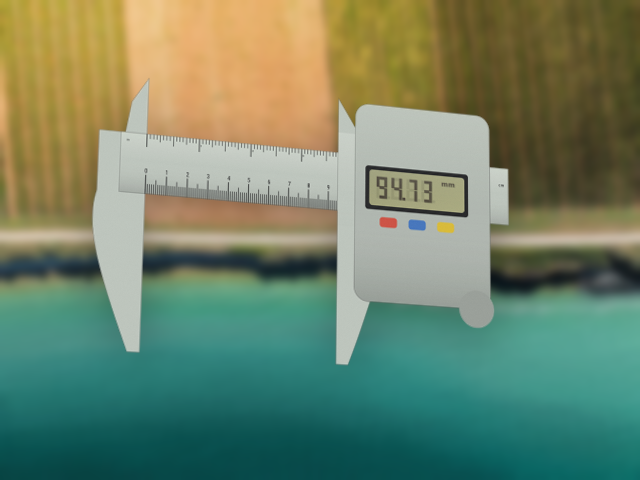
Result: 94.73 (mm)
